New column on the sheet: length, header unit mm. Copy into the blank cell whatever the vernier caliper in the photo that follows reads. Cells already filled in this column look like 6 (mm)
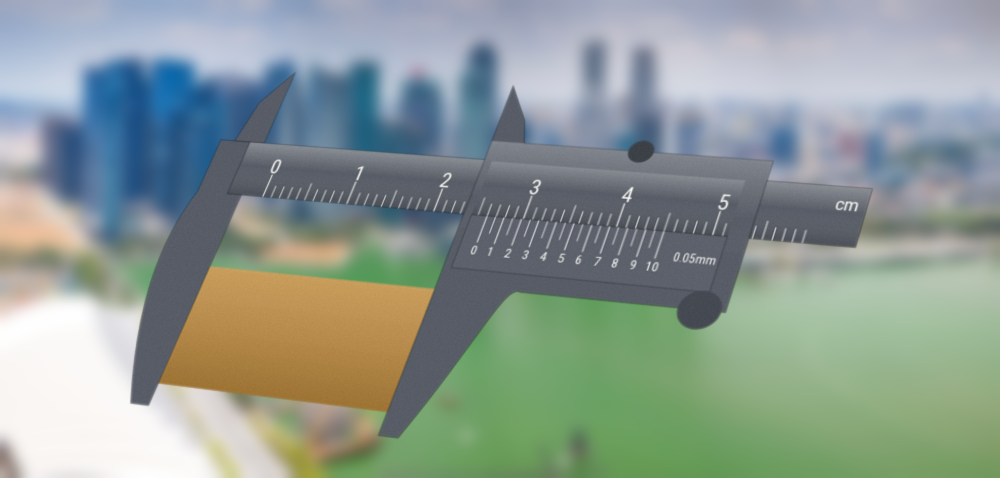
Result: 26.0 (mm)
